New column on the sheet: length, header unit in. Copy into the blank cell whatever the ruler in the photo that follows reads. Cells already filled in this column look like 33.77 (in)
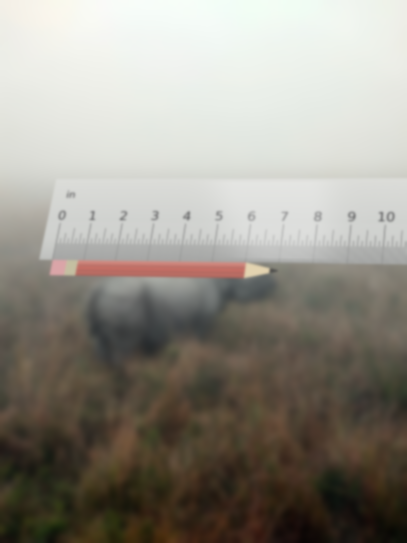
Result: 7 (in)
